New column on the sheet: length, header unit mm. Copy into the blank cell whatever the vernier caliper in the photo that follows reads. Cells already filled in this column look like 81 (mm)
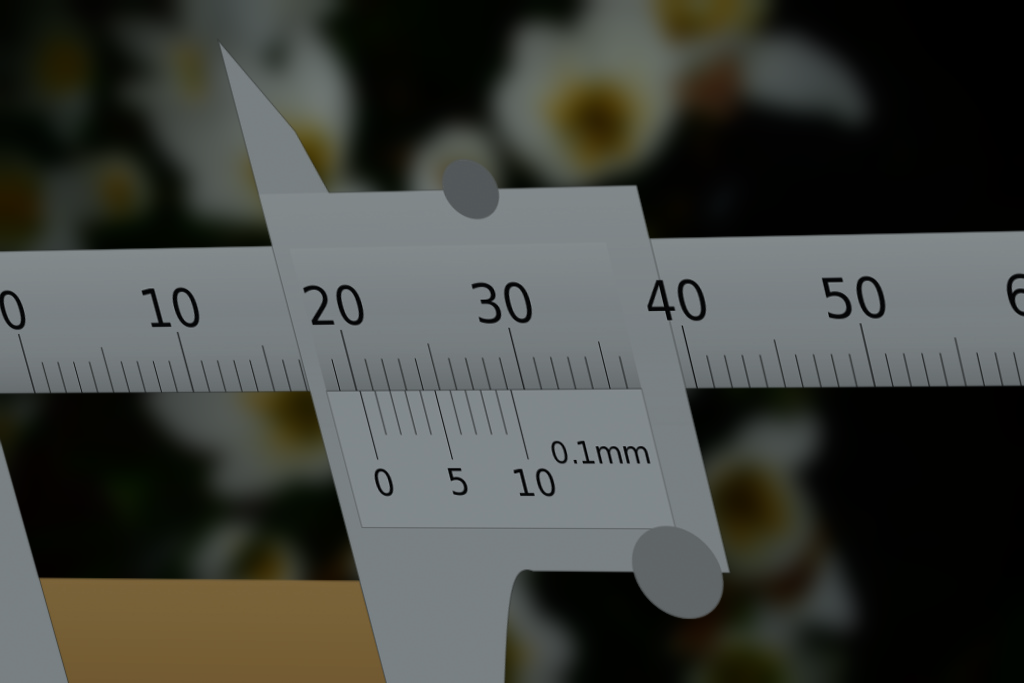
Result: 20.2 (mm)
